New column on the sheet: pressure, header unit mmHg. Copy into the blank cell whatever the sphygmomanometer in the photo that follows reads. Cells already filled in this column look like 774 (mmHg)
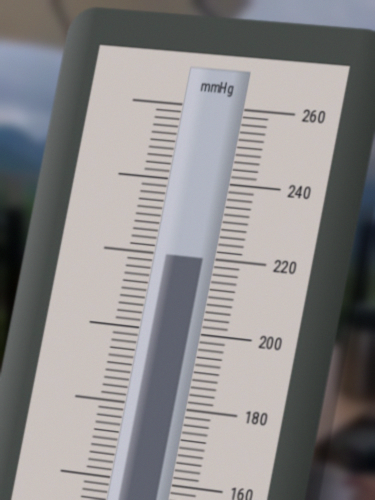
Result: 220 (mmHg)
